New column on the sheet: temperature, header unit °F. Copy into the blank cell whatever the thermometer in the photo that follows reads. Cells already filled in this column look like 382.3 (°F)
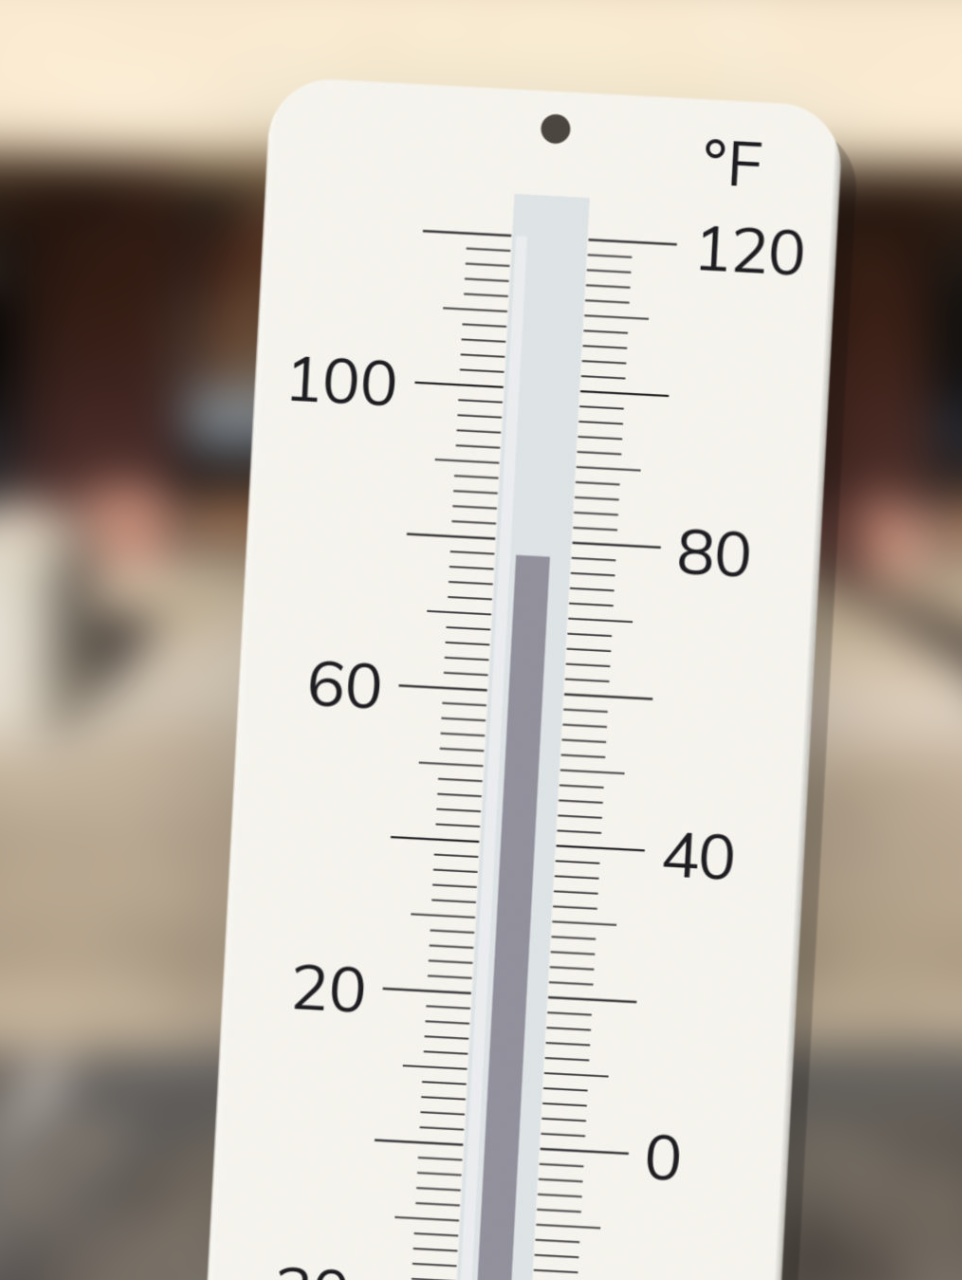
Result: 78 (°F)
